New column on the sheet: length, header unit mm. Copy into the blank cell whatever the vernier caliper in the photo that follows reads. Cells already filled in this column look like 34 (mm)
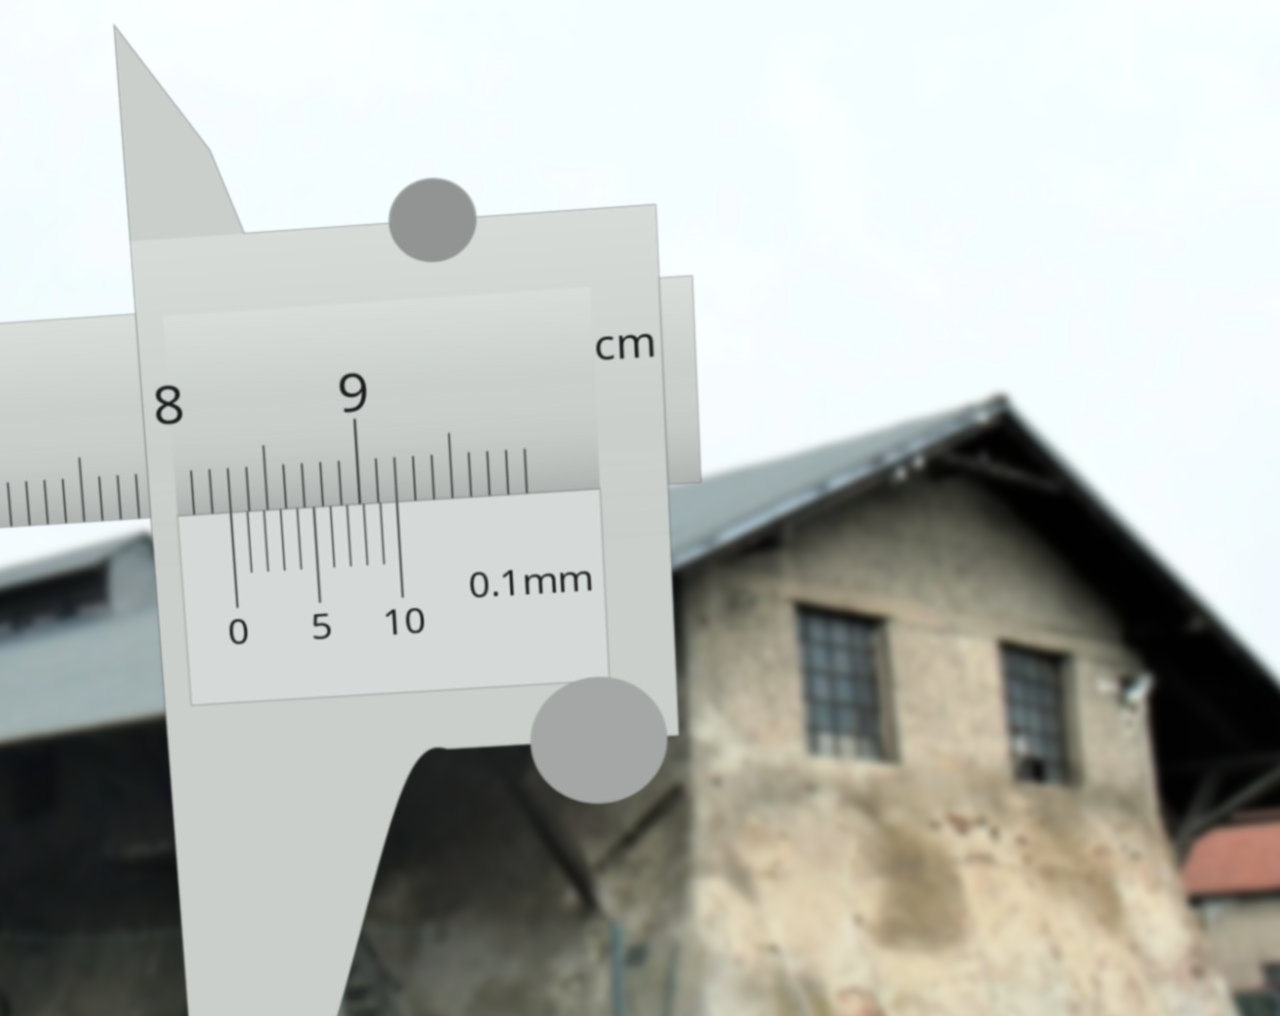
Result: 83.0 (mm)
